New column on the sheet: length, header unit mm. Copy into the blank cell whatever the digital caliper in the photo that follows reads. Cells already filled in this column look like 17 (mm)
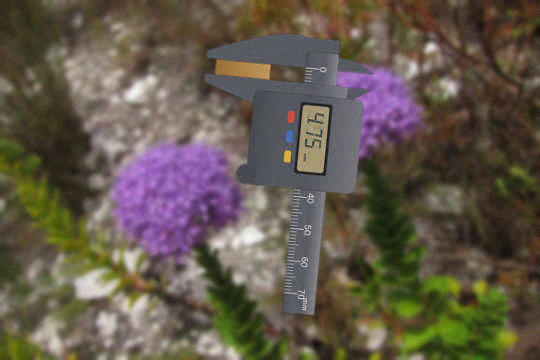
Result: 4.75 (mm)
